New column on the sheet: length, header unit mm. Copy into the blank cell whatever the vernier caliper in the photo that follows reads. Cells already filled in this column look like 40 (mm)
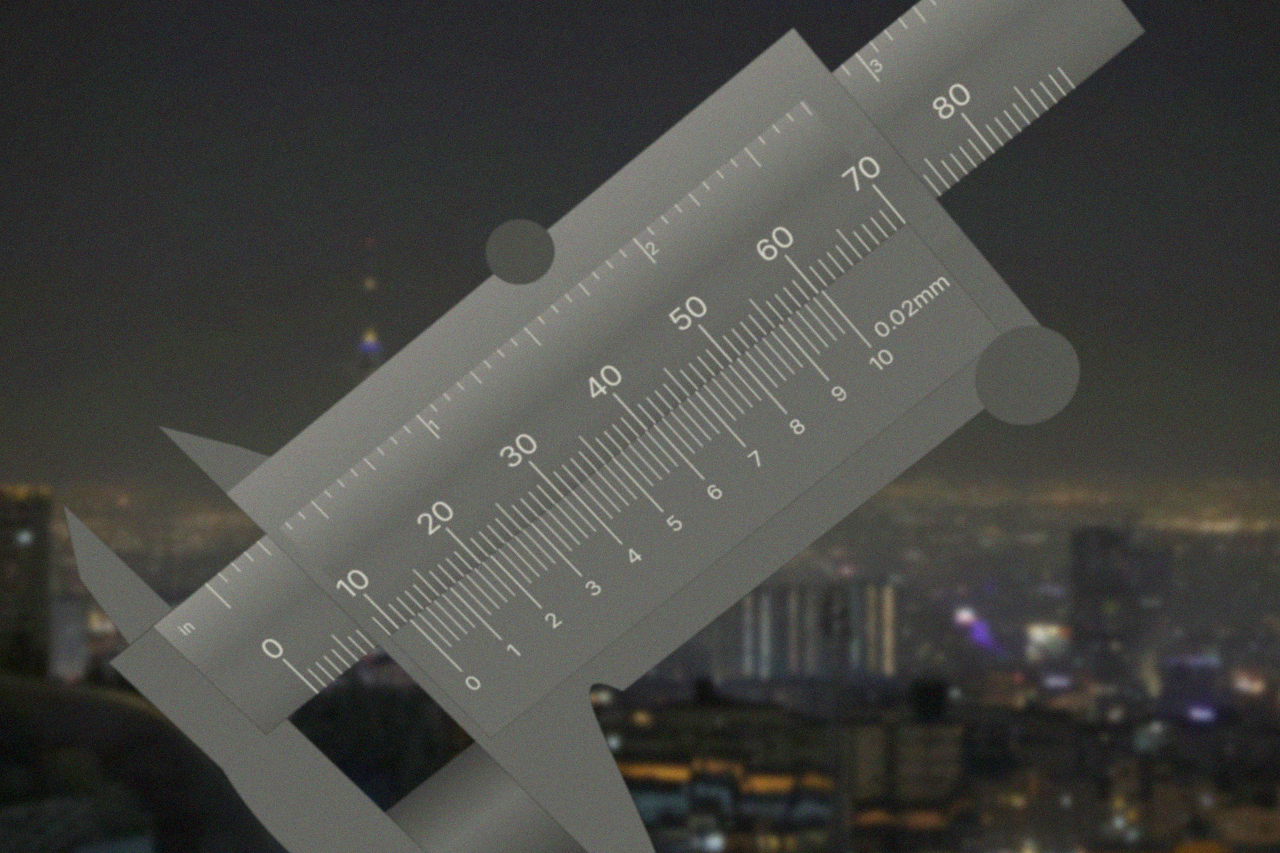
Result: 11.4 (mm)
